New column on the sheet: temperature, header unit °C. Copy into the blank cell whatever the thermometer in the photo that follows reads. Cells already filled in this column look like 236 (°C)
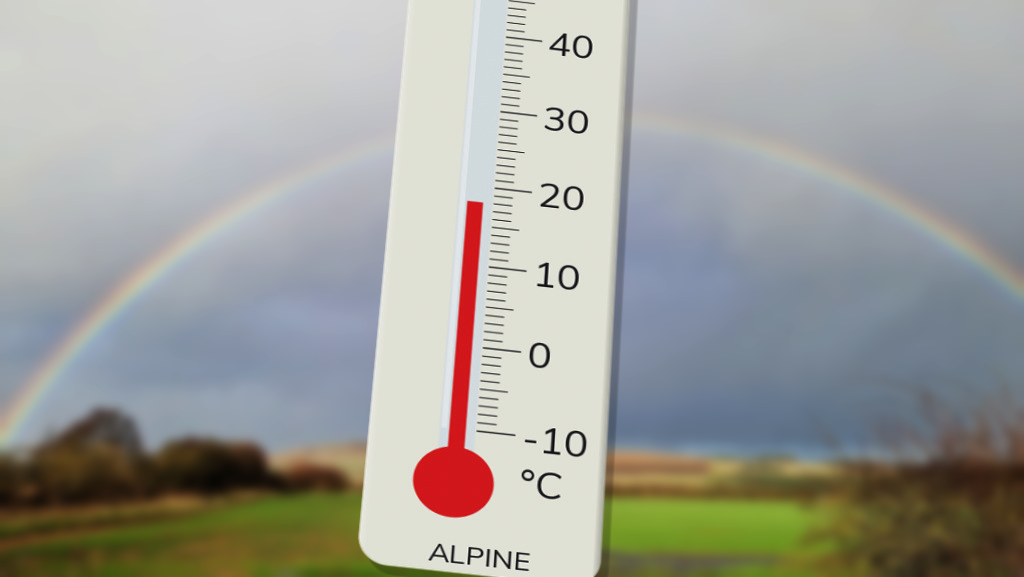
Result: 18 (°C)
